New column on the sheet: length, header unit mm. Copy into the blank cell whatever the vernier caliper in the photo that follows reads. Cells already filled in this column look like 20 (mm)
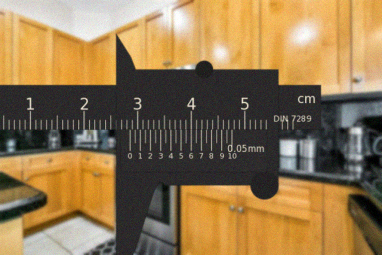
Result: 28.6 (mm)
